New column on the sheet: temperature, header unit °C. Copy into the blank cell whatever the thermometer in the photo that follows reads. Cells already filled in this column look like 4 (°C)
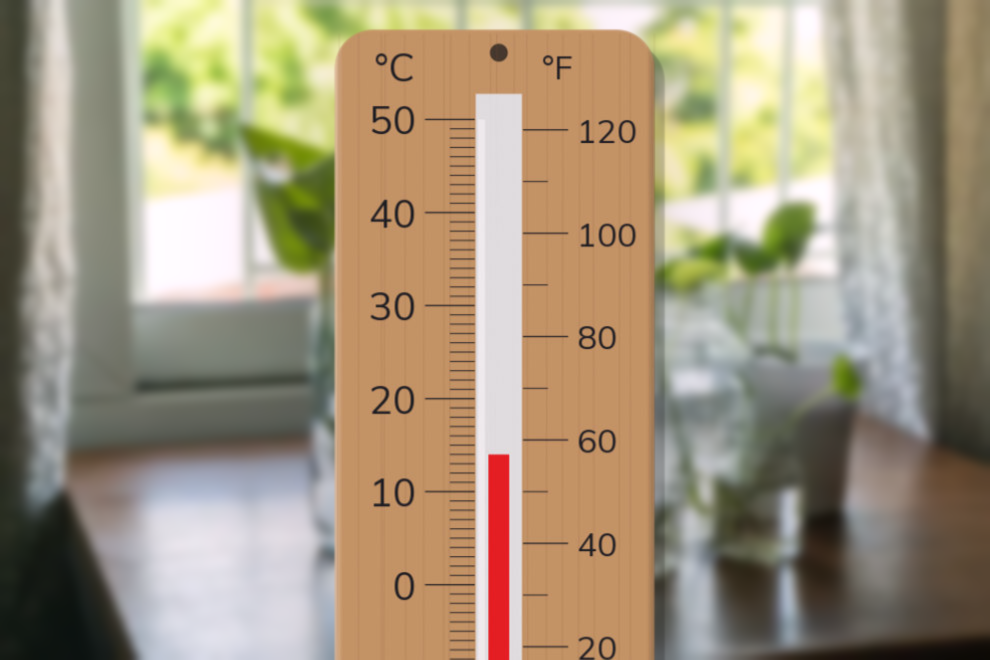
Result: 14 (°C)
